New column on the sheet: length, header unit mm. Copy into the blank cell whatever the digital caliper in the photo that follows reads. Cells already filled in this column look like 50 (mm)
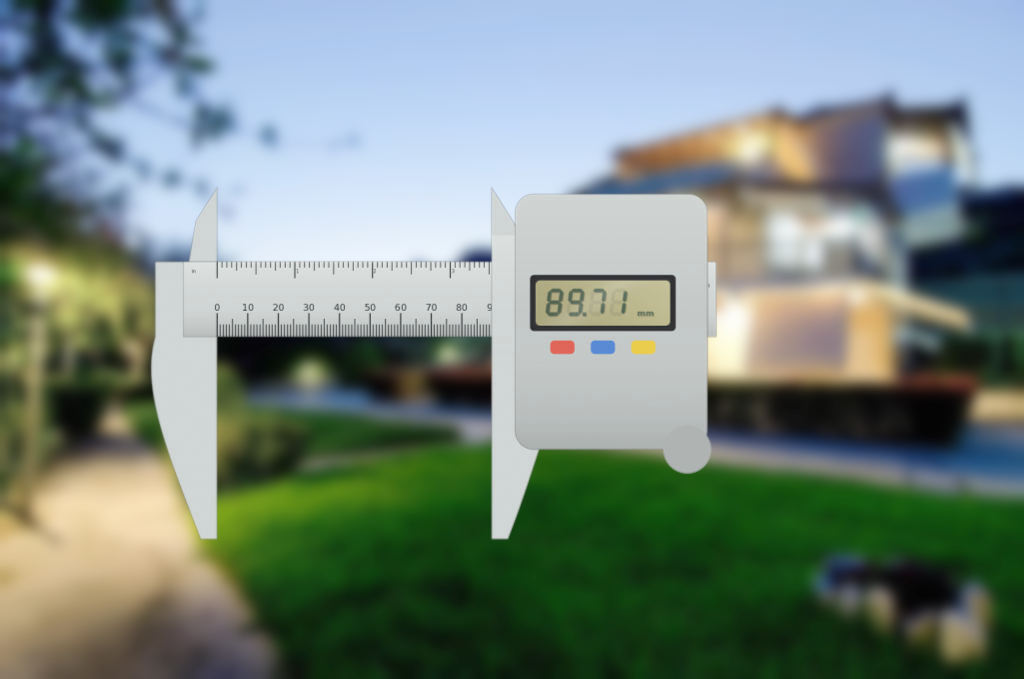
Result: 89.71 (mm)
